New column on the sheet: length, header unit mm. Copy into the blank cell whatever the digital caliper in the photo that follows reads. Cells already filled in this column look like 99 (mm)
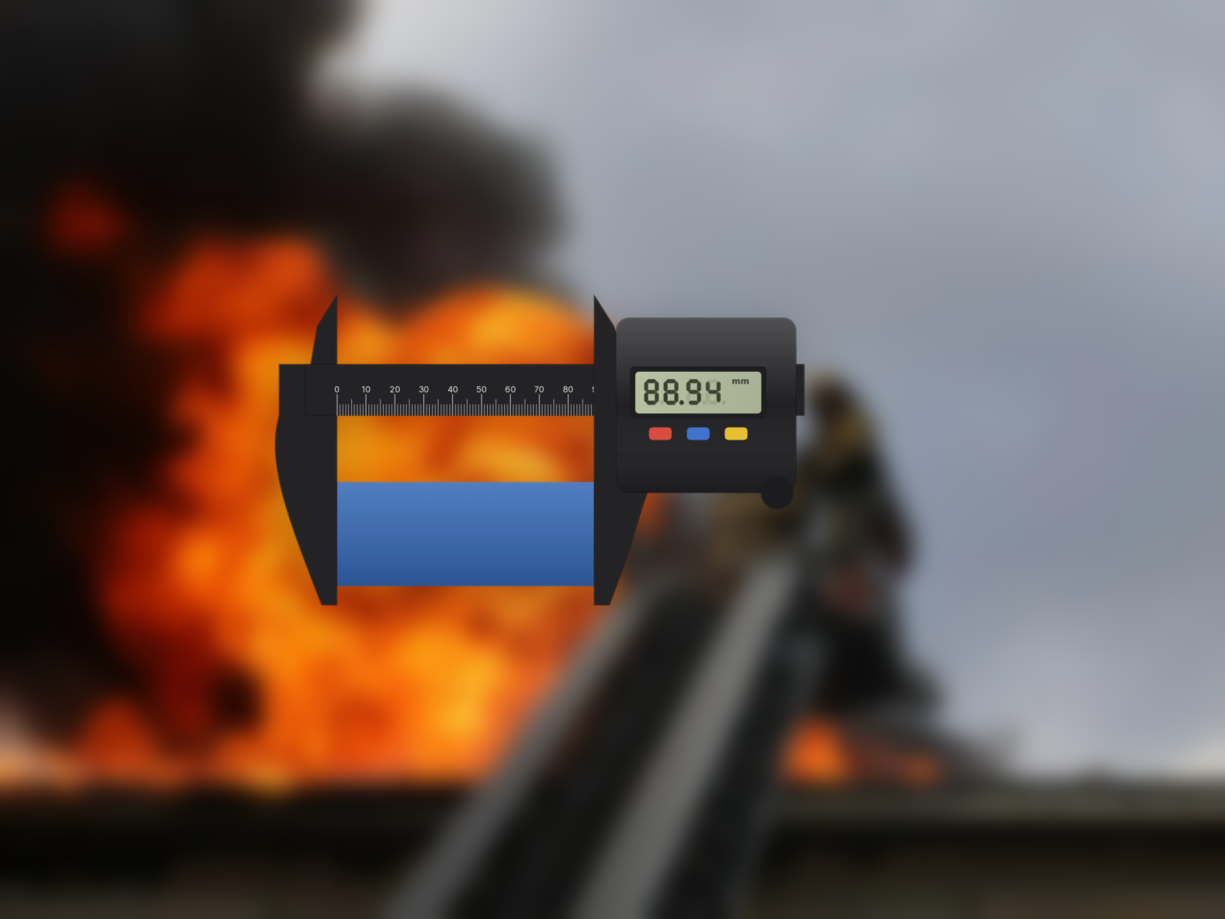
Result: 88.94 (mm)
